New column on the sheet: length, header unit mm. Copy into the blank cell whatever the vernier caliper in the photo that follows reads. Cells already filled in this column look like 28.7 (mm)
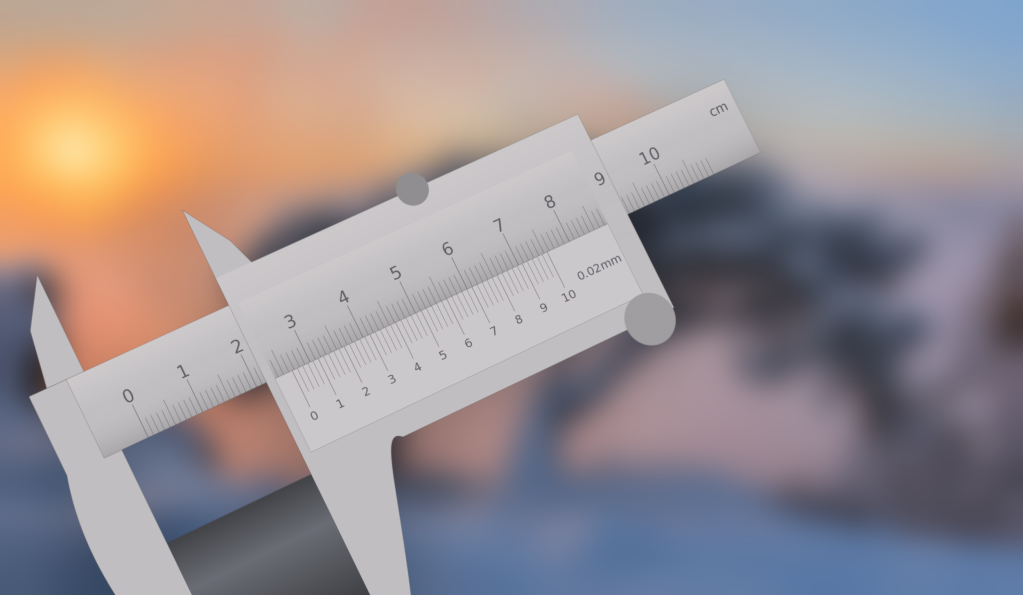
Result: 26.6 (mm)
